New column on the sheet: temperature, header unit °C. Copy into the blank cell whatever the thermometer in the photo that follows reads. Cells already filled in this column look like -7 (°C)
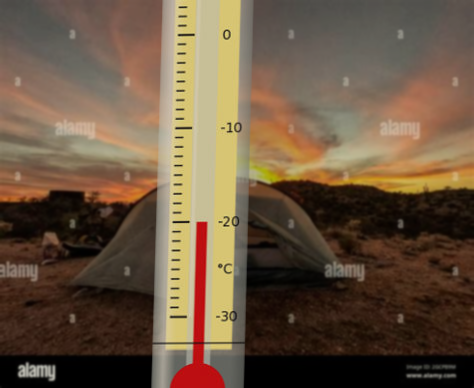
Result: -20 (°C)
